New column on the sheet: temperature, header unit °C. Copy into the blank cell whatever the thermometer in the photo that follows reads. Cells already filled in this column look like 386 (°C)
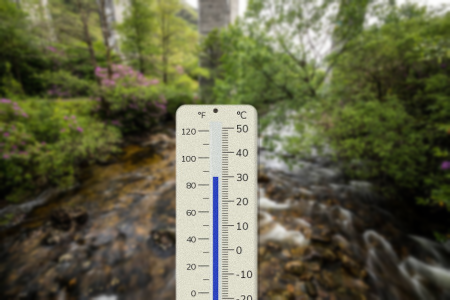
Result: 30 (°C)
